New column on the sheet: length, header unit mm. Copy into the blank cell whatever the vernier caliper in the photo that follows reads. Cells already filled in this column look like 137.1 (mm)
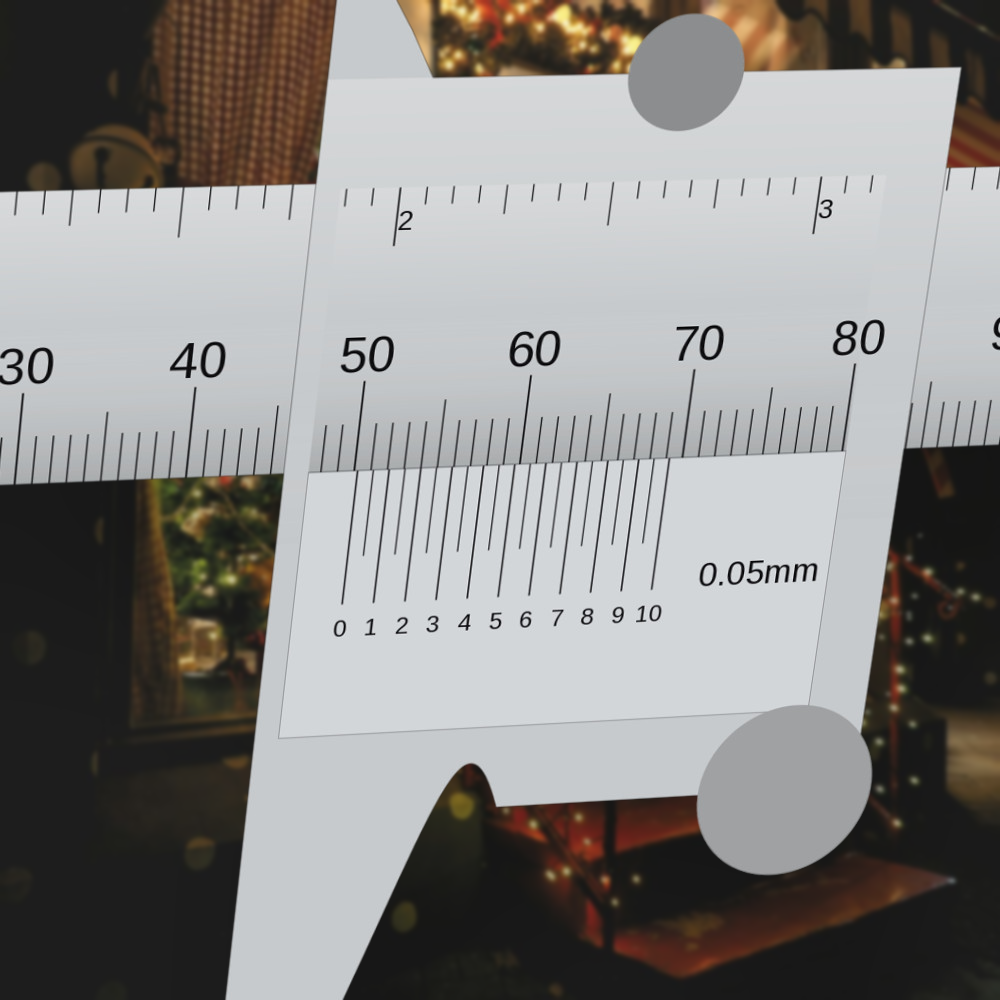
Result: 50.2 (mm)
